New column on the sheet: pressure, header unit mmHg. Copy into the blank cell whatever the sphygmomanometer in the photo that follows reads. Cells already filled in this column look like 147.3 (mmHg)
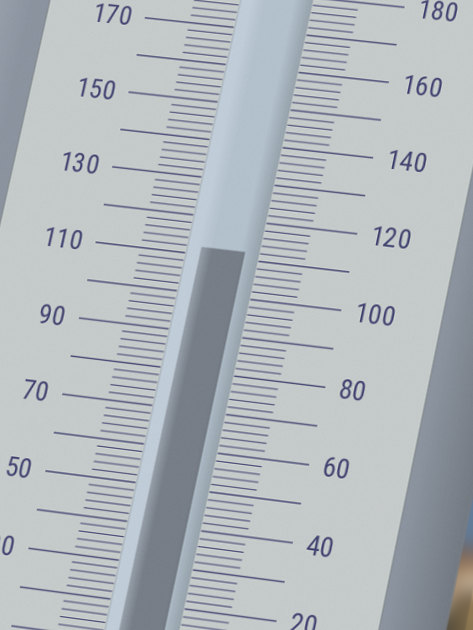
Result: 112 (mmHg)
